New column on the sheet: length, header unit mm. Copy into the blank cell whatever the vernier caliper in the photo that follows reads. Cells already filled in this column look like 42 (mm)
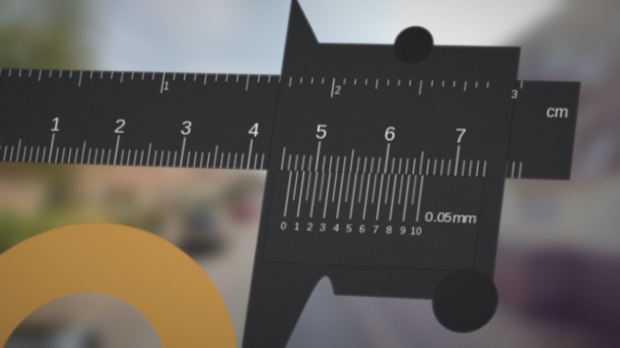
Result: 46.4 (mm)
